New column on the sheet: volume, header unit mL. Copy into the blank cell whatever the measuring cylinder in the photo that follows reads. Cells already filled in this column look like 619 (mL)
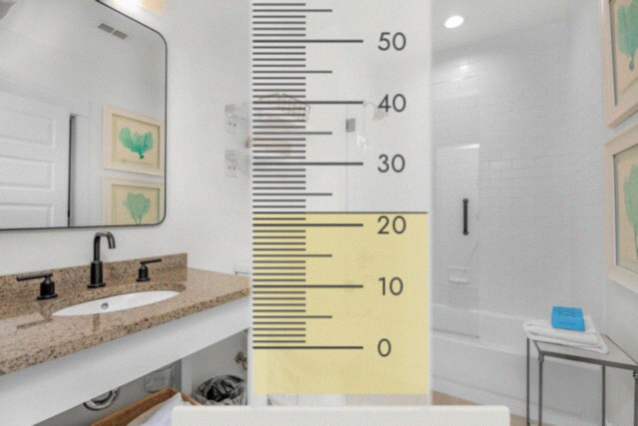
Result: 22 (mL)
